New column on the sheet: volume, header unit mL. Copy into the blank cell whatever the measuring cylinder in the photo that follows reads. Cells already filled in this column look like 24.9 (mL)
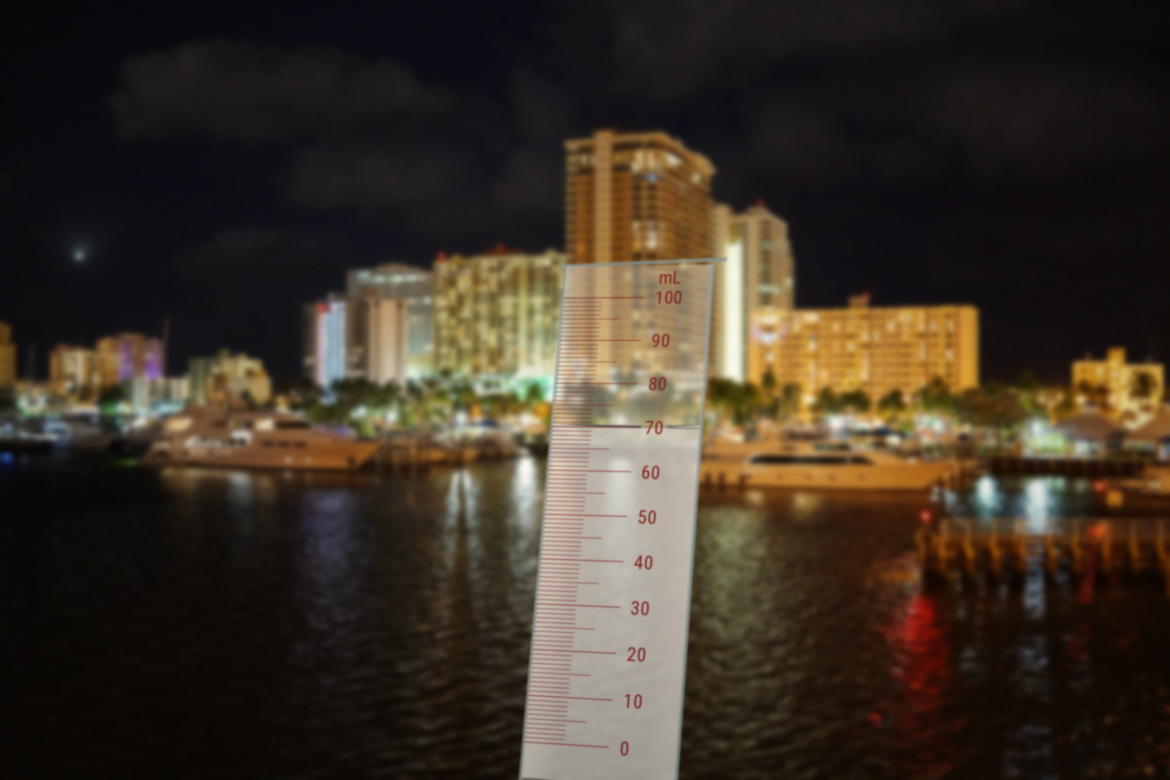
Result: 70 (mL)
